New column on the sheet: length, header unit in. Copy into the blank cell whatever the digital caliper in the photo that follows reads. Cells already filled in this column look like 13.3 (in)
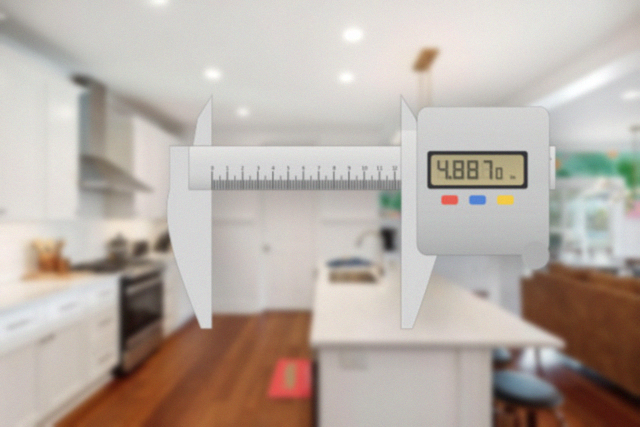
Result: 4.8870 (in)
